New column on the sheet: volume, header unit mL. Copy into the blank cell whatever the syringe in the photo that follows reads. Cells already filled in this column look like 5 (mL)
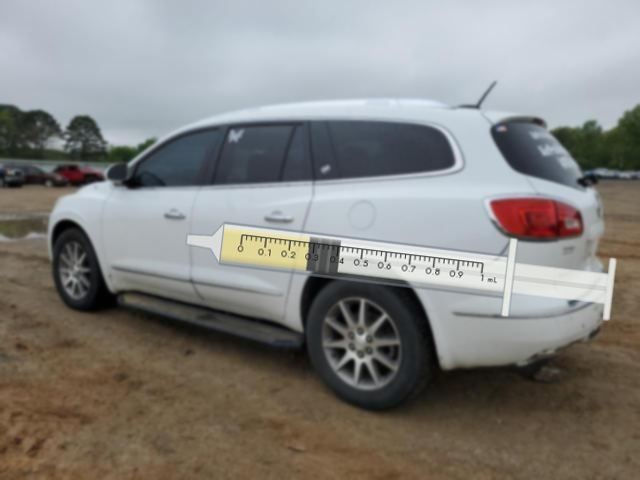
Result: 0.28 (mL)
